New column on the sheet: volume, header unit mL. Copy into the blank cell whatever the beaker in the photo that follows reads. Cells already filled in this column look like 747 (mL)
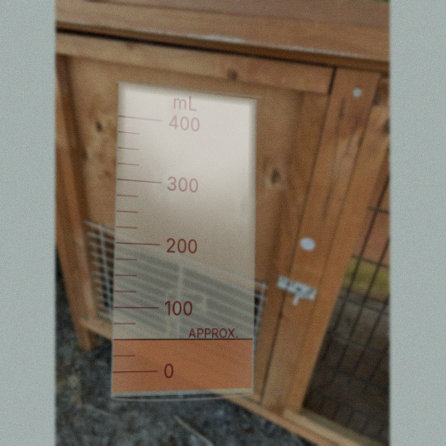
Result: 50 (mL)
